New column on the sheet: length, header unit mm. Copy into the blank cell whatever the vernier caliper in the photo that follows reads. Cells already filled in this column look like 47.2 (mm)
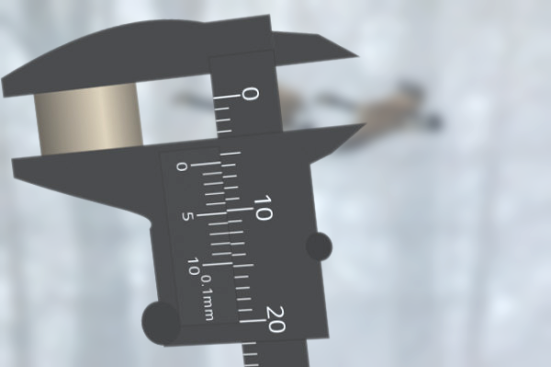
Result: 5.7 (mm)
